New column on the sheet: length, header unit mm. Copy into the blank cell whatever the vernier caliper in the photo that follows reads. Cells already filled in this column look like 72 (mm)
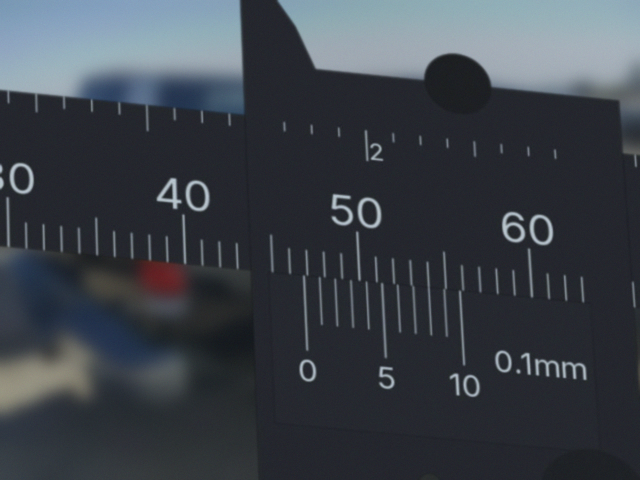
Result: 46.8 (mm)
